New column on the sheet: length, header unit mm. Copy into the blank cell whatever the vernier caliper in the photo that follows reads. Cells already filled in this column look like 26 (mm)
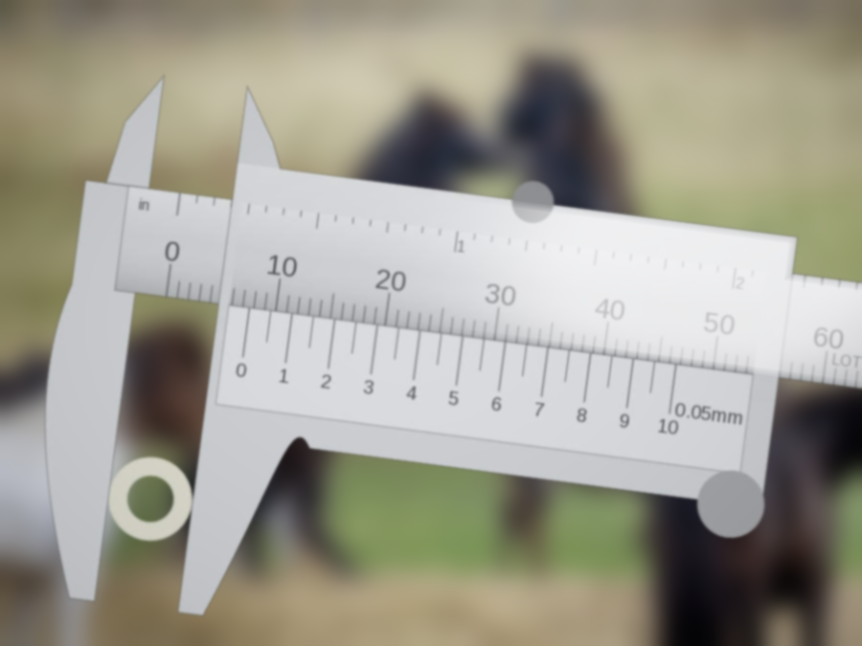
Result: 7.6 (mm)
